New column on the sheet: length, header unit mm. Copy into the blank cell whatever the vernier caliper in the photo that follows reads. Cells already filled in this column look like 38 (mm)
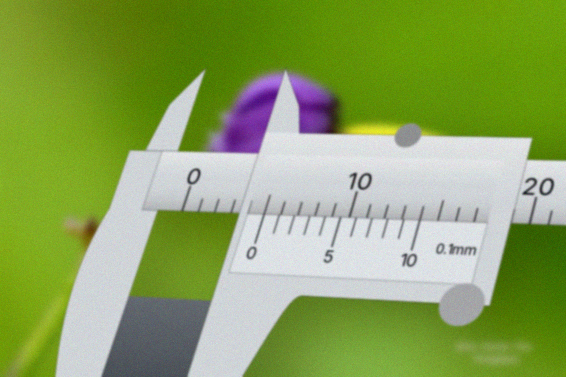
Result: 5.0 (mm)
